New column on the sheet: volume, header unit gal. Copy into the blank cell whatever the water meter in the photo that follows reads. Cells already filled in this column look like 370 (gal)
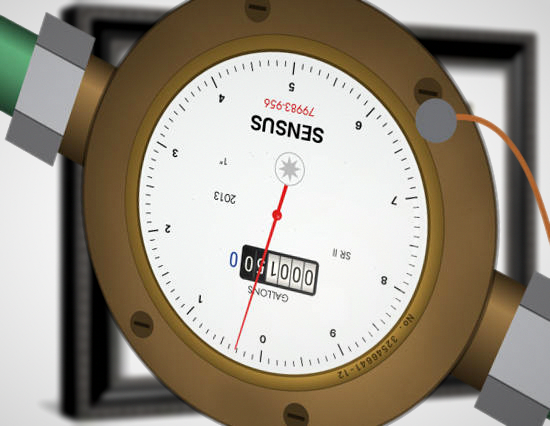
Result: 1500.3 (gal)
